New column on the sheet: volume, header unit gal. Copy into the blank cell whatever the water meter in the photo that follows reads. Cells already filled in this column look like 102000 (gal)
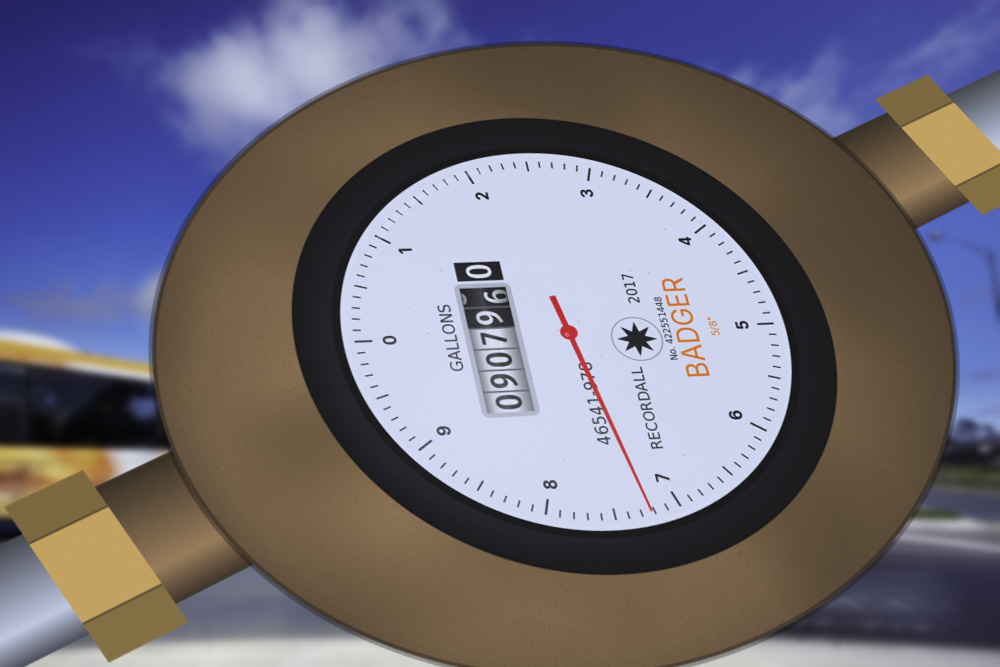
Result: 907957.2 (gal)
